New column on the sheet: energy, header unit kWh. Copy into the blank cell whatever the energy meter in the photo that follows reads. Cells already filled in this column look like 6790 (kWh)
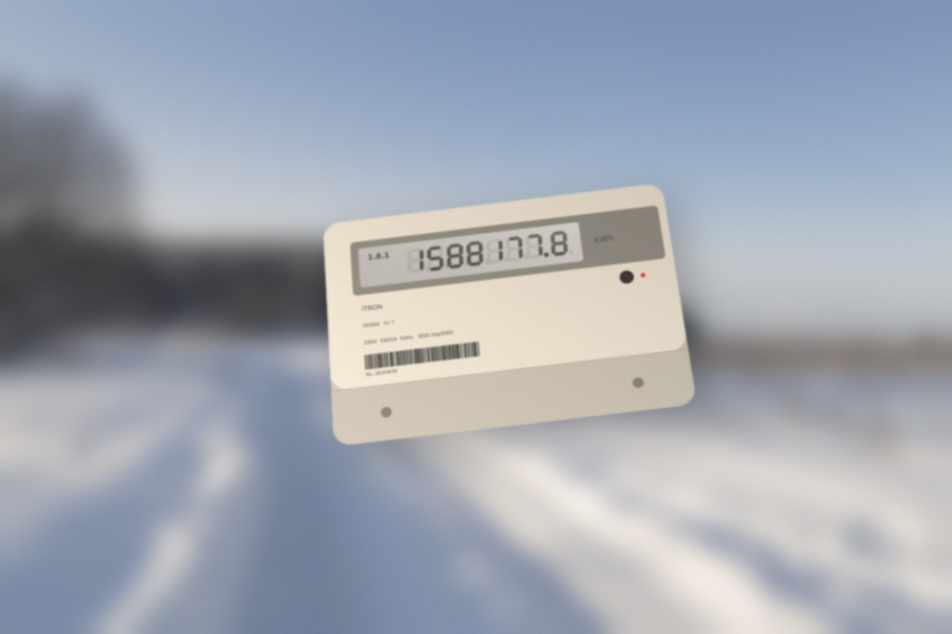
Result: 1588177.8 (kWh)
